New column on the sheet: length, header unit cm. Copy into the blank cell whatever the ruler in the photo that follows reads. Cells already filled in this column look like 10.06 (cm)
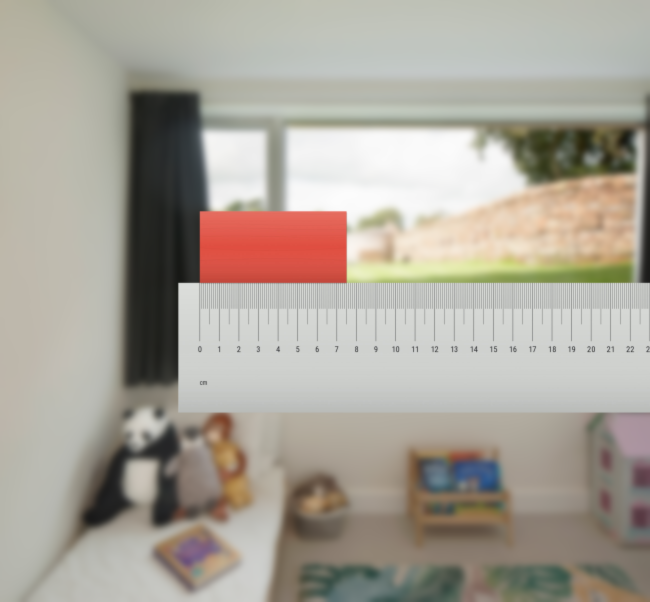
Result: 7.5 (cm)
